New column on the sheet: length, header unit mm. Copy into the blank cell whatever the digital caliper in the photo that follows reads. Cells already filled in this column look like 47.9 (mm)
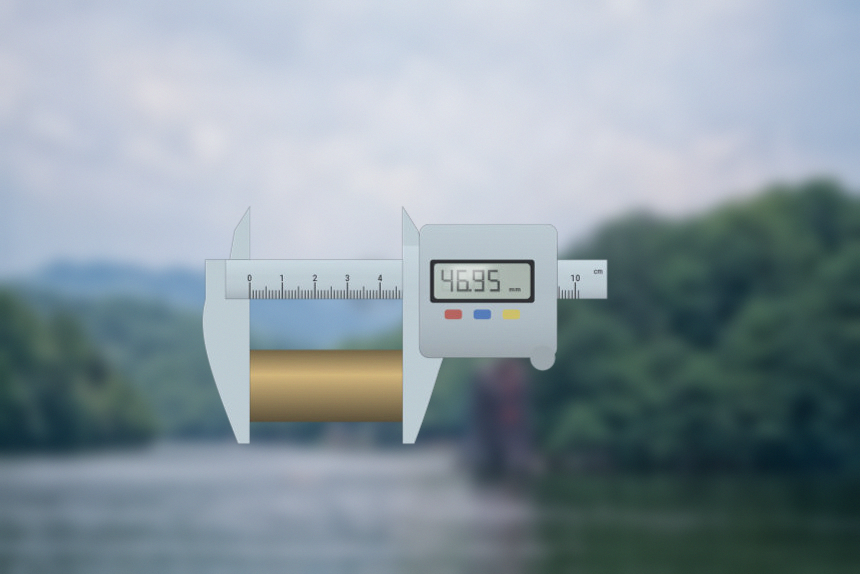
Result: 46.95 (mm)
